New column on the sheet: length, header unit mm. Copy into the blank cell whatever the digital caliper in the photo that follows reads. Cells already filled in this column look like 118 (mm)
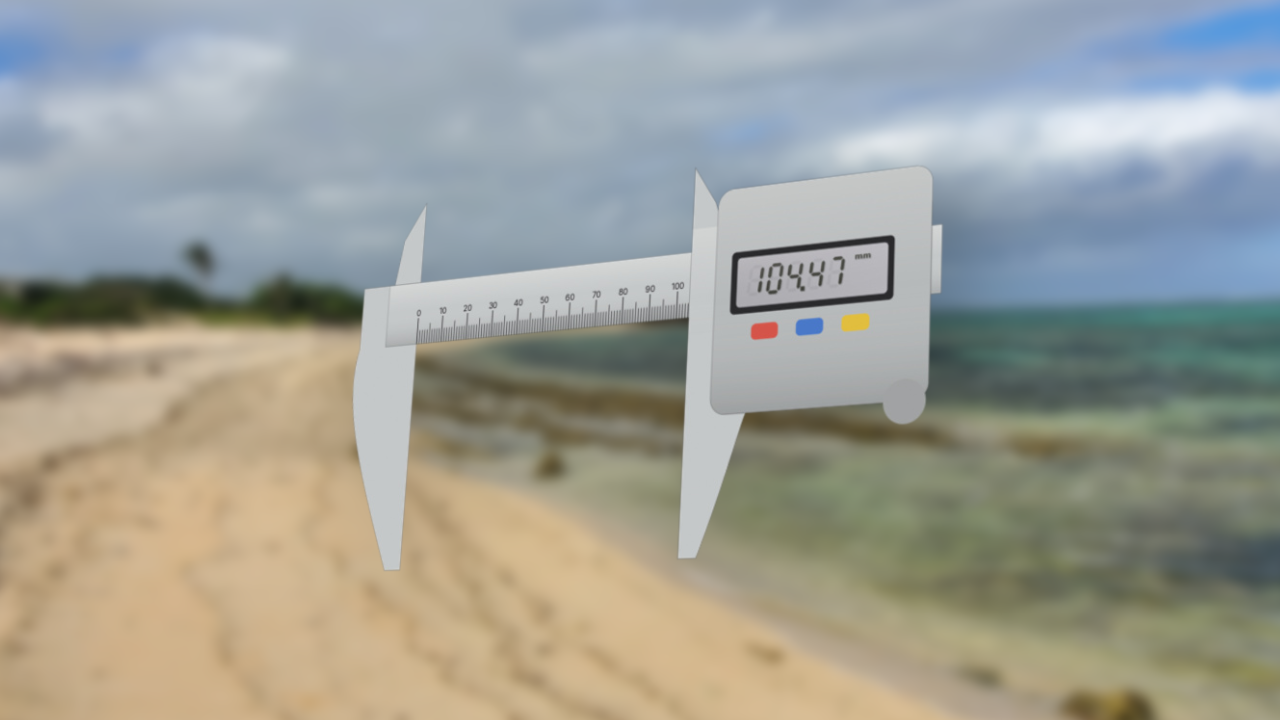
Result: 104.47 (mm)
